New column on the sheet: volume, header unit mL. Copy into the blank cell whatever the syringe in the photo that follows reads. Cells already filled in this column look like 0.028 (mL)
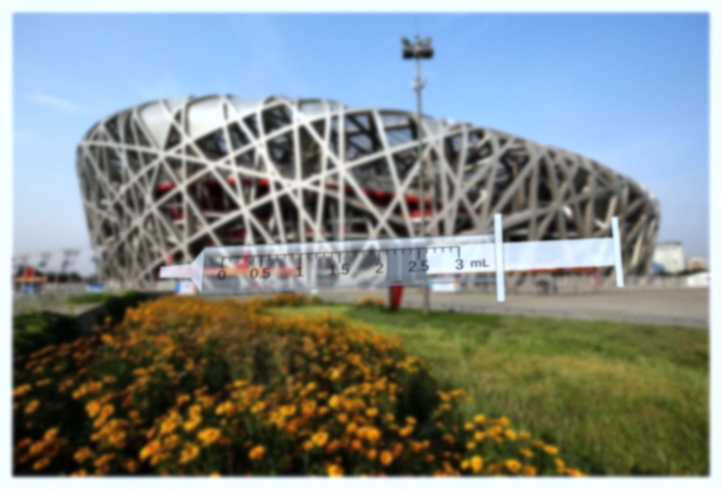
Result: 2.1 (mL)
